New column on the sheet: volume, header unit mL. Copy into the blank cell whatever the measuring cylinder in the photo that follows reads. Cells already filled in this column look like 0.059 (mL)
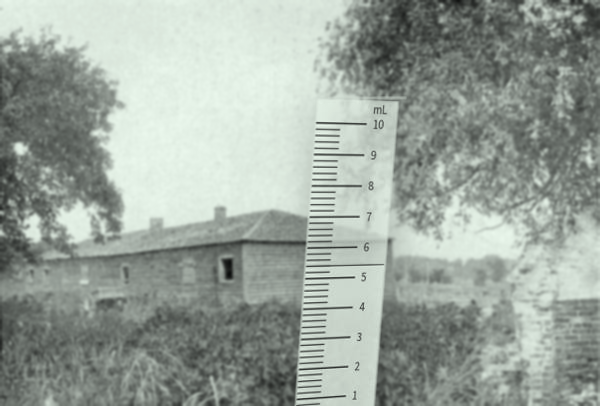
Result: 5.4 (mL)
